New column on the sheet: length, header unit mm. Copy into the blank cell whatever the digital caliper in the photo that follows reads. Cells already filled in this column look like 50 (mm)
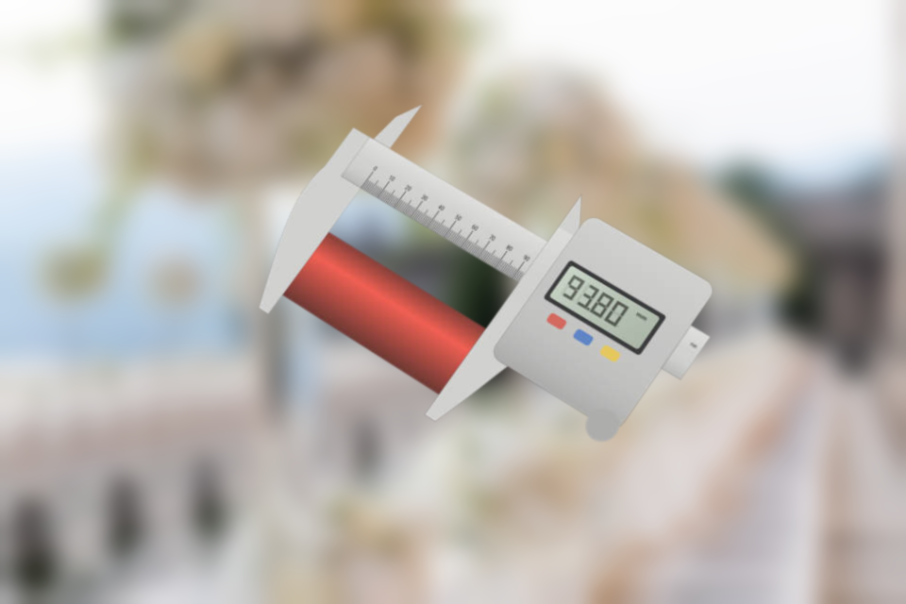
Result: 93.80 (mm)
